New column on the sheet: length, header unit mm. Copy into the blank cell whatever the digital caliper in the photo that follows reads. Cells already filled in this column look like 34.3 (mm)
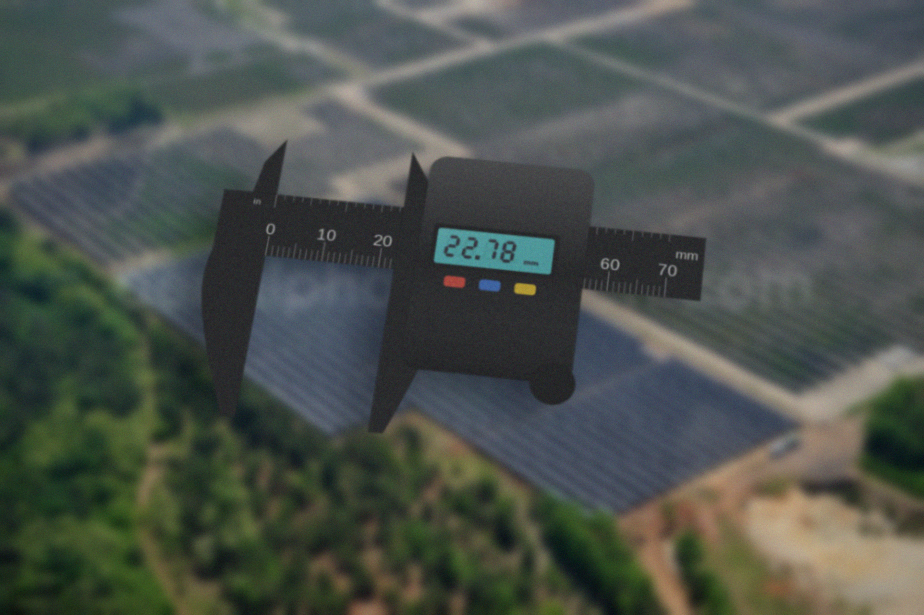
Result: 22.78 (mm)
